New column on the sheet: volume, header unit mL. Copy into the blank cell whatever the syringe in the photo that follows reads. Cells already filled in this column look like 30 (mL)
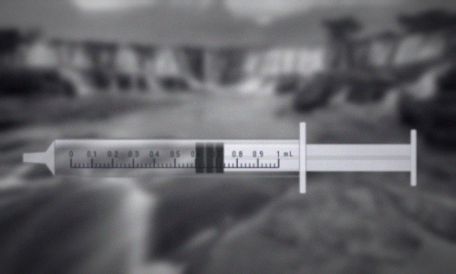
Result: 0.6 (mL)
